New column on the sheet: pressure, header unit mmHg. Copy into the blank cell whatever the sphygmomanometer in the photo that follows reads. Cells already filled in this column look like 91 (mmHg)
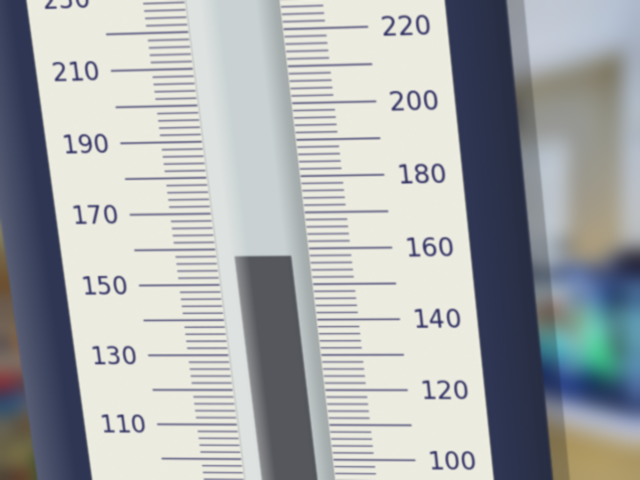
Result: 158 (mmHg)
